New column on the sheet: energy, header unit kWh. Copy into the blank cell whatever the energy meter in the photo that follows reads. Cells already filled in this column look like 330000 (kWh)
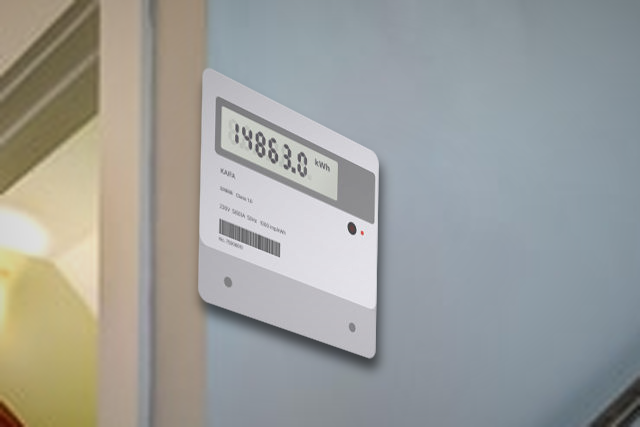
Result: 14863.0 (kWh)
